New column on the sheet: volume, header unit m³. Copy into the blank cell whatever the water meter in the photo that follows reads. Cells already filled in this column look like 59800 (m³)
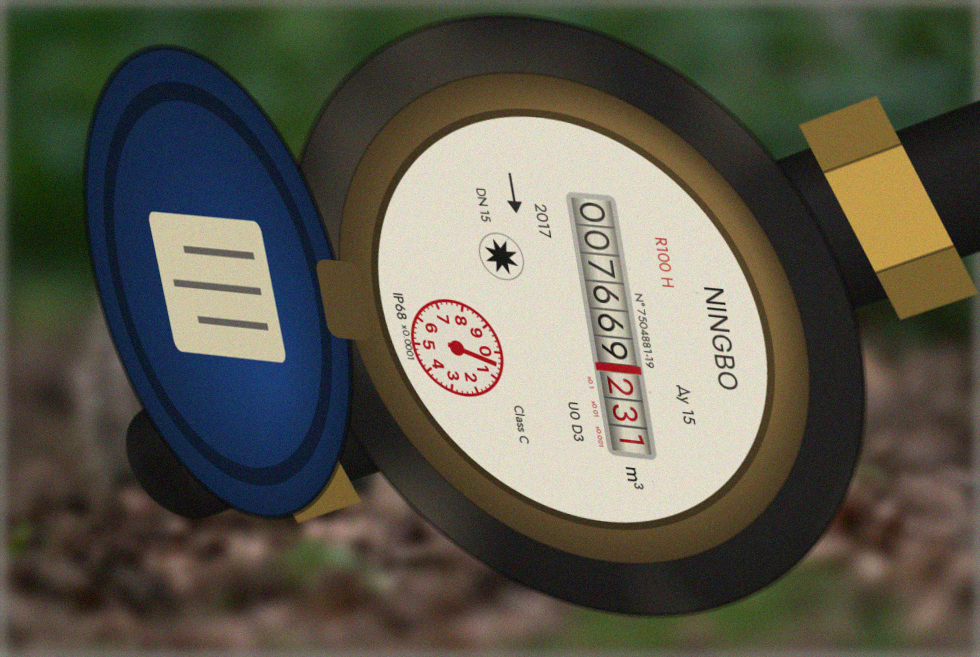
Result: 7669.2310 (m³)
